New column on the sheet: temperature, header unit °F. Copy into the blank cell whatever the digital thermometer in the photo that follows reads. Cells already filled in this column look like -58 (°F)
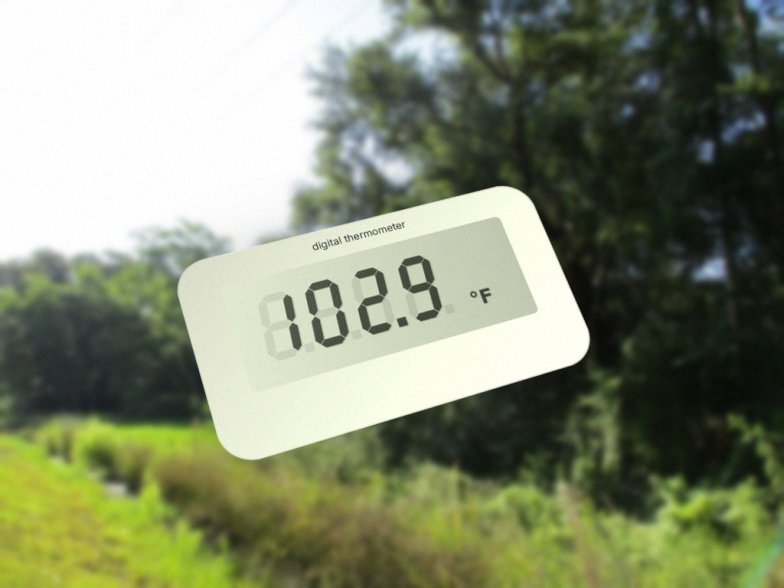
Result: 102.9 (°F)
